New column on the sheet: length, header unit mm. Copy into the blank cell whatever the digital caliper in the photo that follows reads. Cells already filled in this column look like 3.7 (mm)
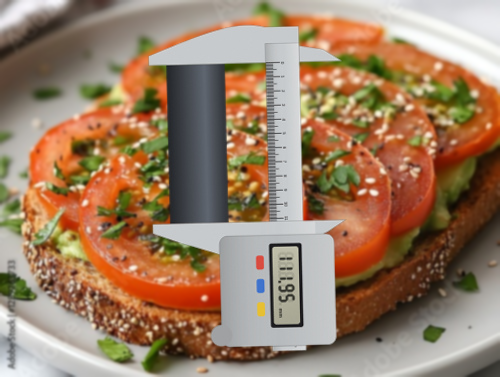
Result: 111.95 (mm)
